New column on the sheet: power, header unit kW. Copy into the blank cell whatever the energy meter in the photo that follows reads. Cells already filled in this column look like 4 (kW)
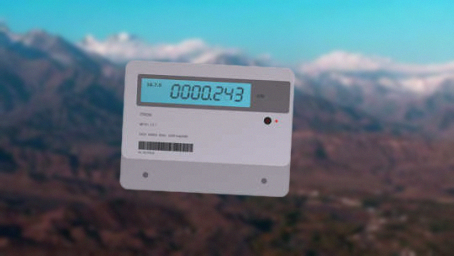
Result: 0.243 (kW)
